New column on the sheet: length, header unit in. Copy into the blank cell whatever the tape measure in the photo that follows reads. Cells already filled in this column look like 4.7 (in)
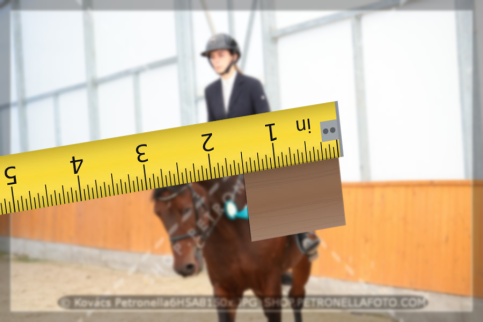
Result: 1.5 (in)
